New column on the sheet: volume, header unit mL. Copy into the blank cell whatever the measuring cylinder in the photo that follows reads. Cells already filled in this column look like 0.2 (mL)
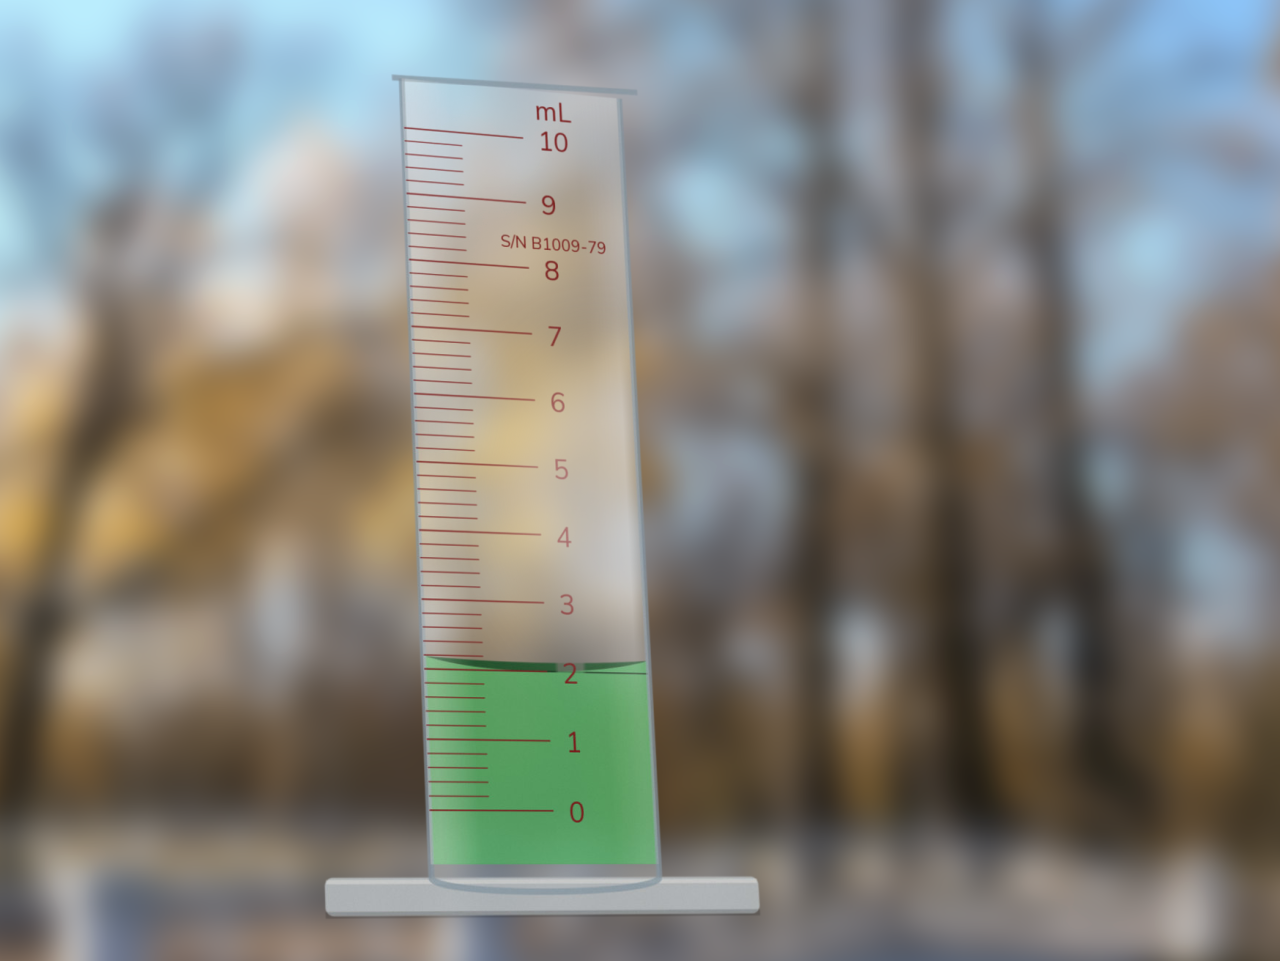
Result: 2 (mL)
